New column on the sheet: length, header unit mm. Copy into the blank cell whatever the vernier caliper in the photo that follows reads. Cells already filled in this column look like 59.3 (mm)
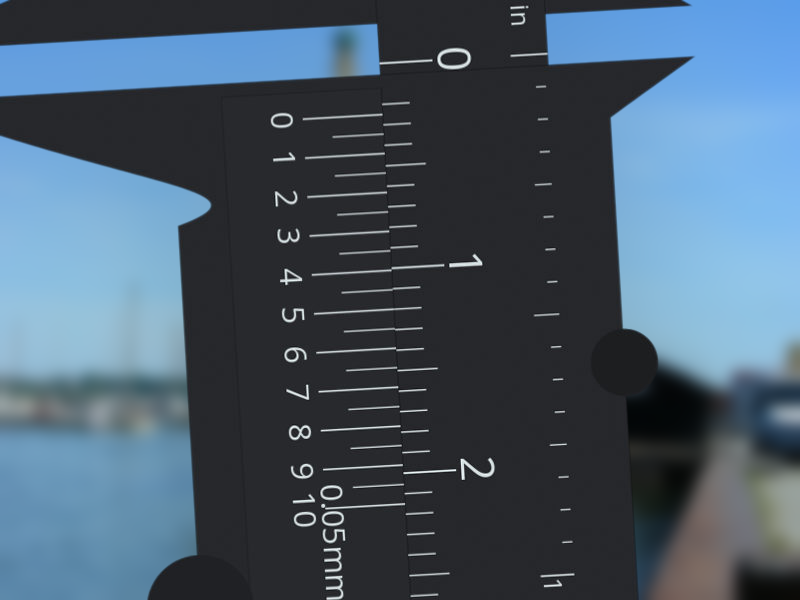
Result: 2.5 (mm)
